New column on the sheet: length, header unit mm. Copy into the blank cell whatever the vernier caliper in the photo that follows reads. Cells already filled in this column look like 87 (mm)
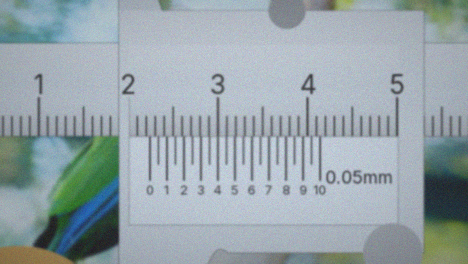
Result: 22.4 (mm)
